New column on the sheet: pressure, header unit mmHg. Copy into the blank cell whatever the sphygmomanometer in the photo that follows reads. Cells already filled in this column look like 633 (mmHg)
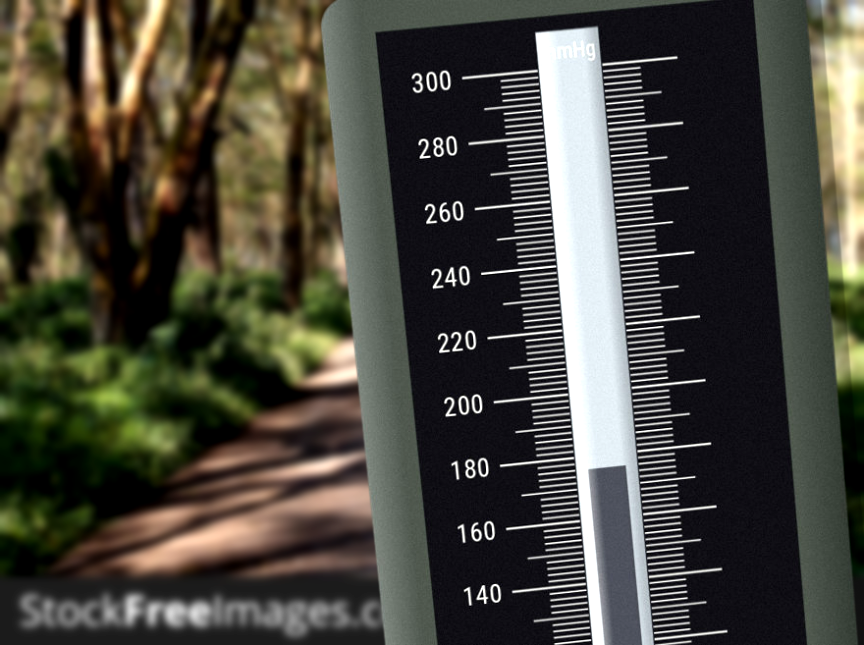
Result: 176 (mmHg)
